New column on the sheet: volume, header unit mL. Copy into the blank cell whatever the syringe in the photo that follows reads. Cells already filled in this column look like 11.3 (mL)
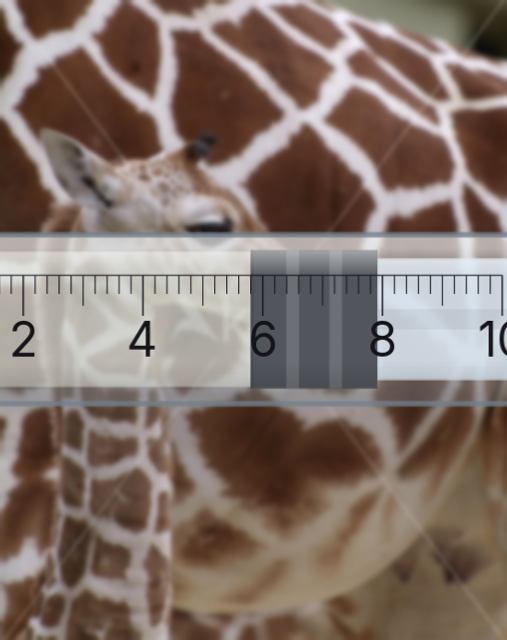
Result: 5.8 (mL)
